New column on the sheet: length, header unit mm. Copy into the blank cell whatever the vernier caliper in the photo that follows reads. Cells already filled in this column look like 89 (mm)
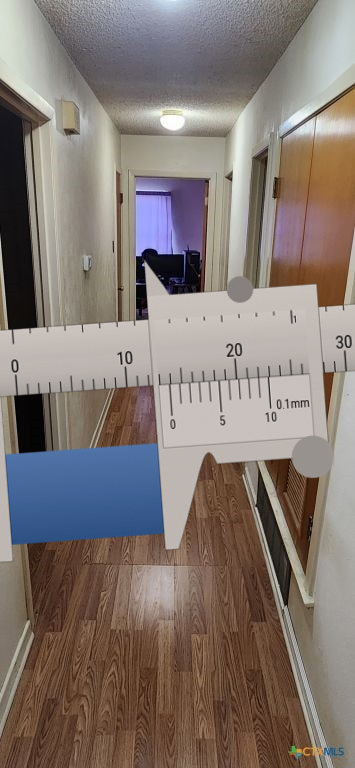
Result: 13.9 (mm)
